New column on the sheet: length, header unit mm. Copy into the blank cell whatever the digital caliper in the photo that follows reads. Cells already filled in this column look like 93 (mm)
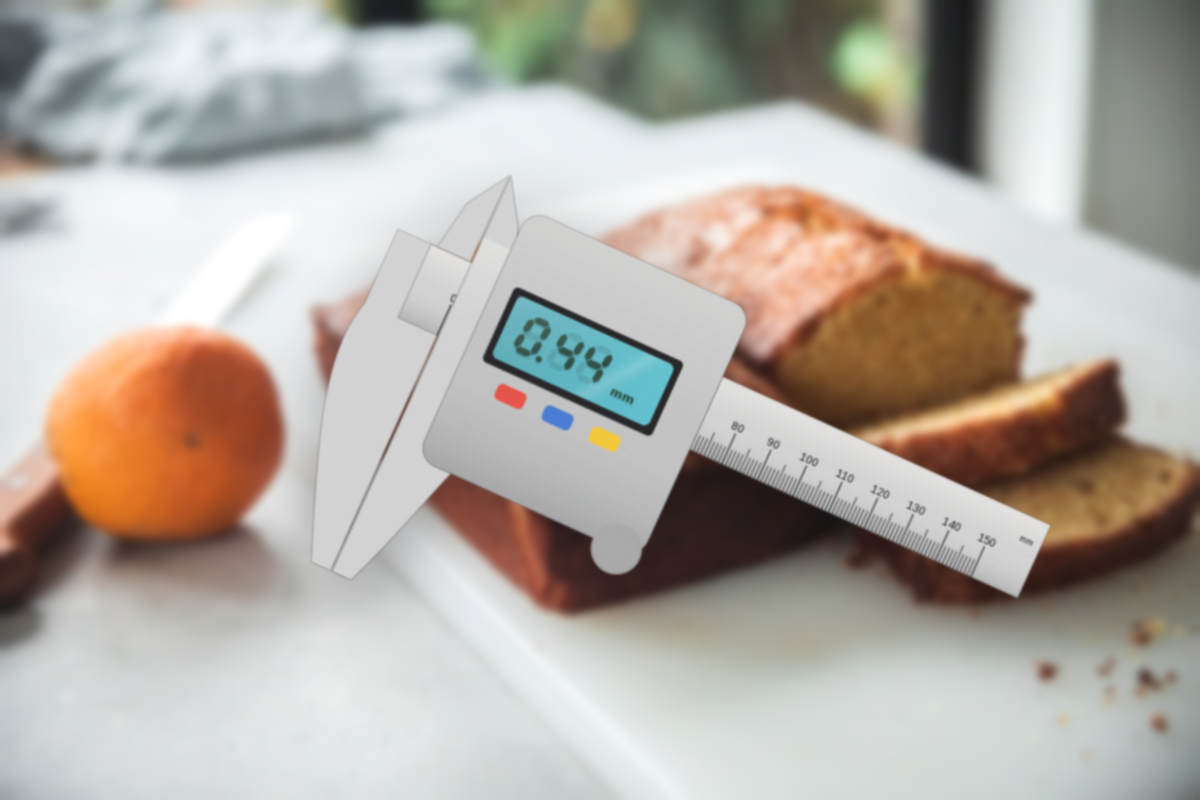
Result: 0.44 (mm)
